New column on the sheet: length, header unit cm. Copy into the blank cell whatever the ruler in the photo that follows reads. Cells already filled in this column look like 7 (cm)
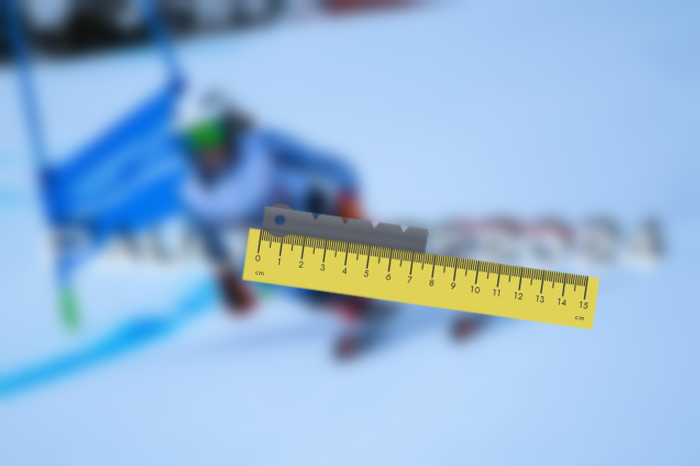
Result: 7.5 (cm)
